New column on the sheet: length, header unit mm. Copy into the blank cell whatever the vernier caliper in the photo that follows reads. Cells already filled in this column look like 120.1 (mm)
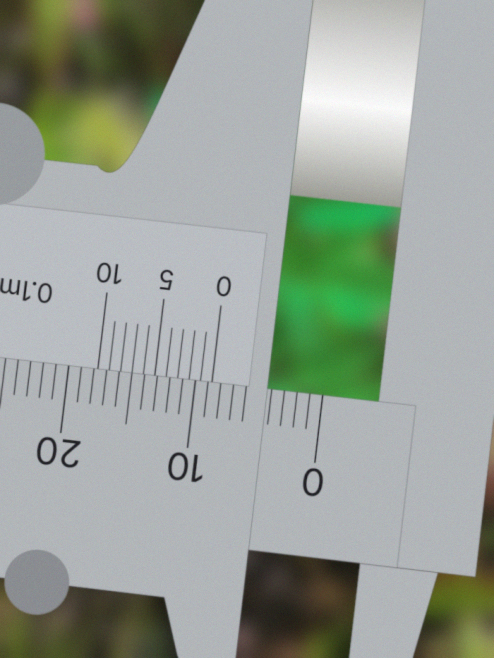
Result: 8.7 (mm)
